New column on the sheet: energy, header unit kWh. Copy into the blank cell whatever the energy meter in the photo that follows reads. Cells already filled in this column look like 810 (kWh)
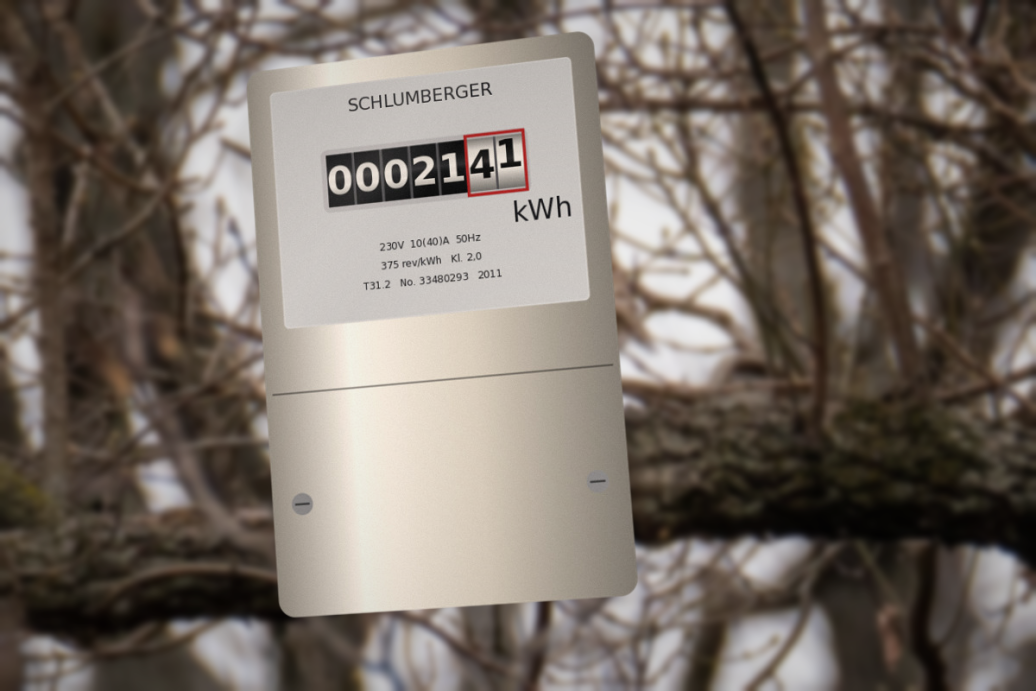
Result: 21.41 (kWh)
